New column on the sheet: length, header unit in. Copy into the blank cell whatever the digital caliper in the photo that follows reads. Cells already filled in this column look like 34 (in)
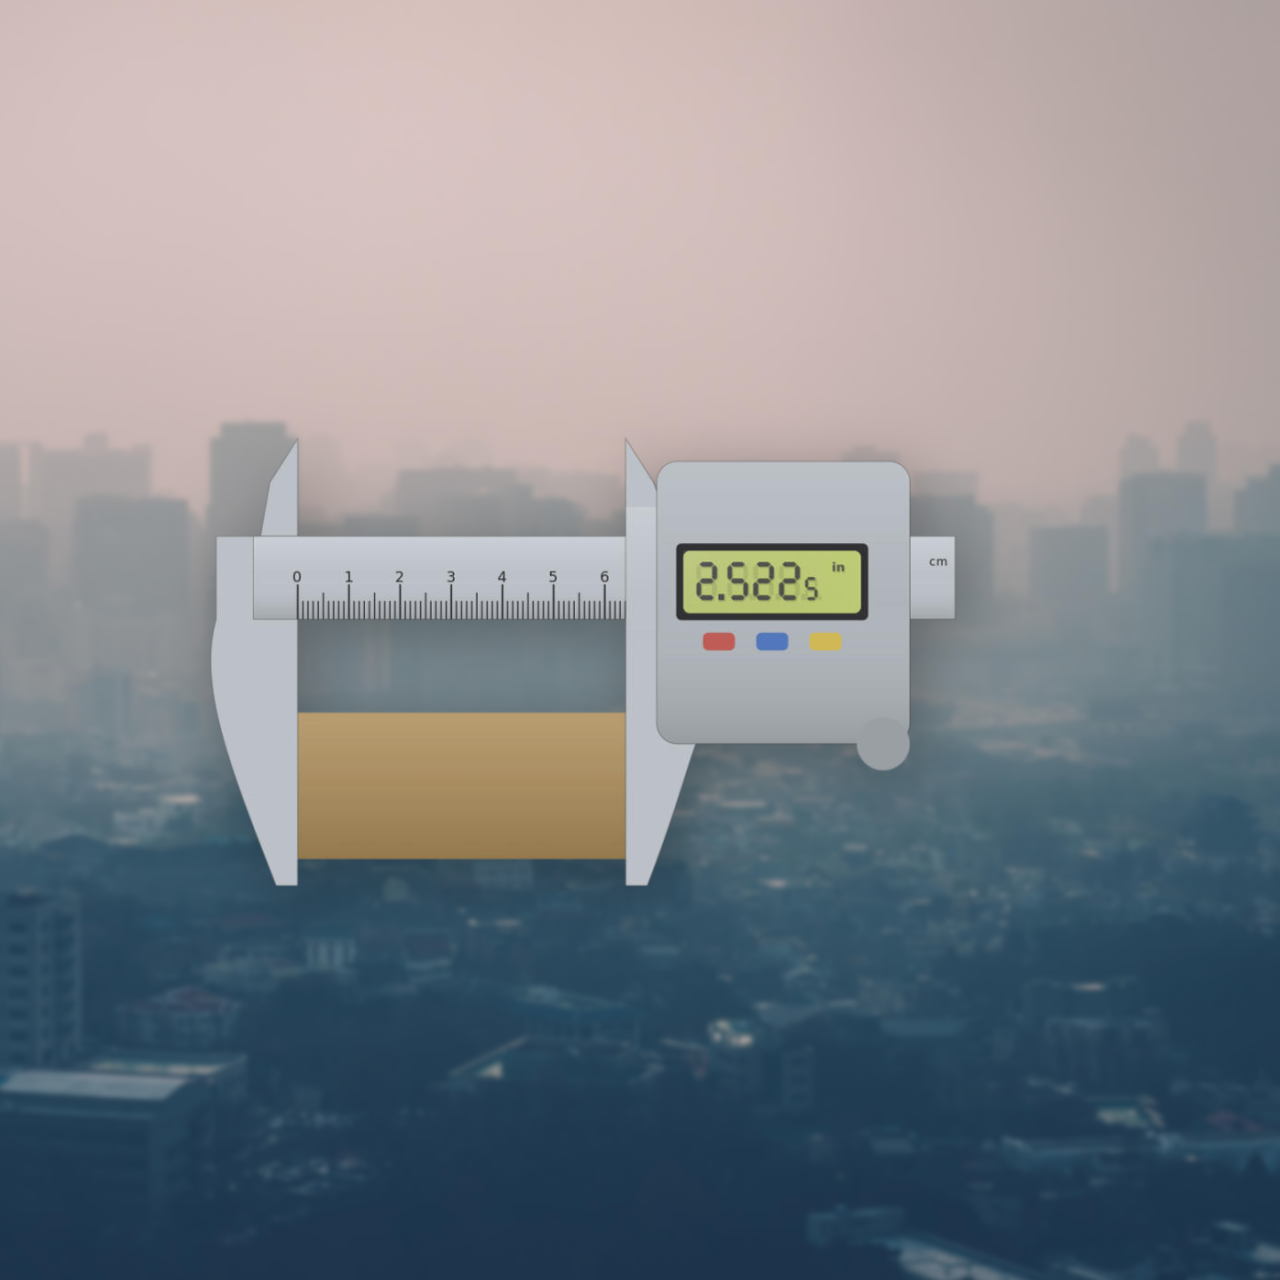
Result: 2.5225 (in)
